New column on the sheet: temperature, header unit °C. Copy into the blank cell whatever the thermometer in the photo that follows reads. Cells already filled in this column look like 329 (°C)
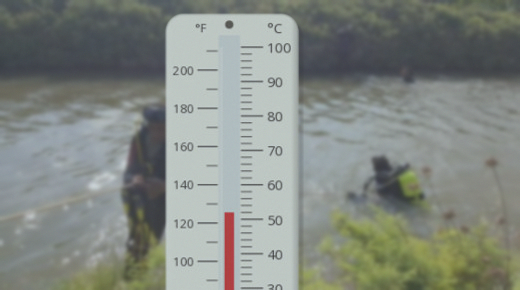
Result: 52 (°C)
